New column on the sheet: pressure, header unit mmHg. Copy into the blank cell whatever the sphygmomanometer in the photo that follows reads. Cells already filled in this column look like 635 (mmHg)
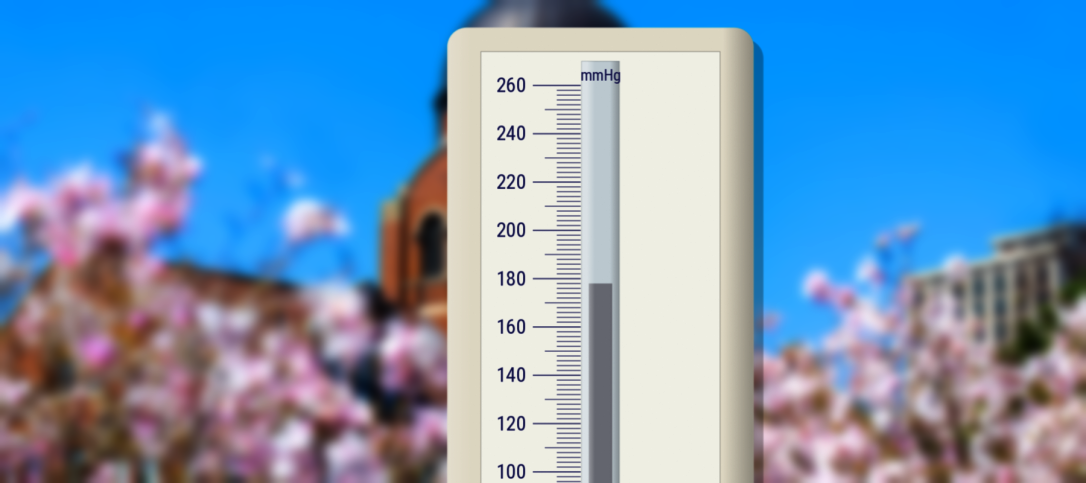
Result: 178 (mmHg)
